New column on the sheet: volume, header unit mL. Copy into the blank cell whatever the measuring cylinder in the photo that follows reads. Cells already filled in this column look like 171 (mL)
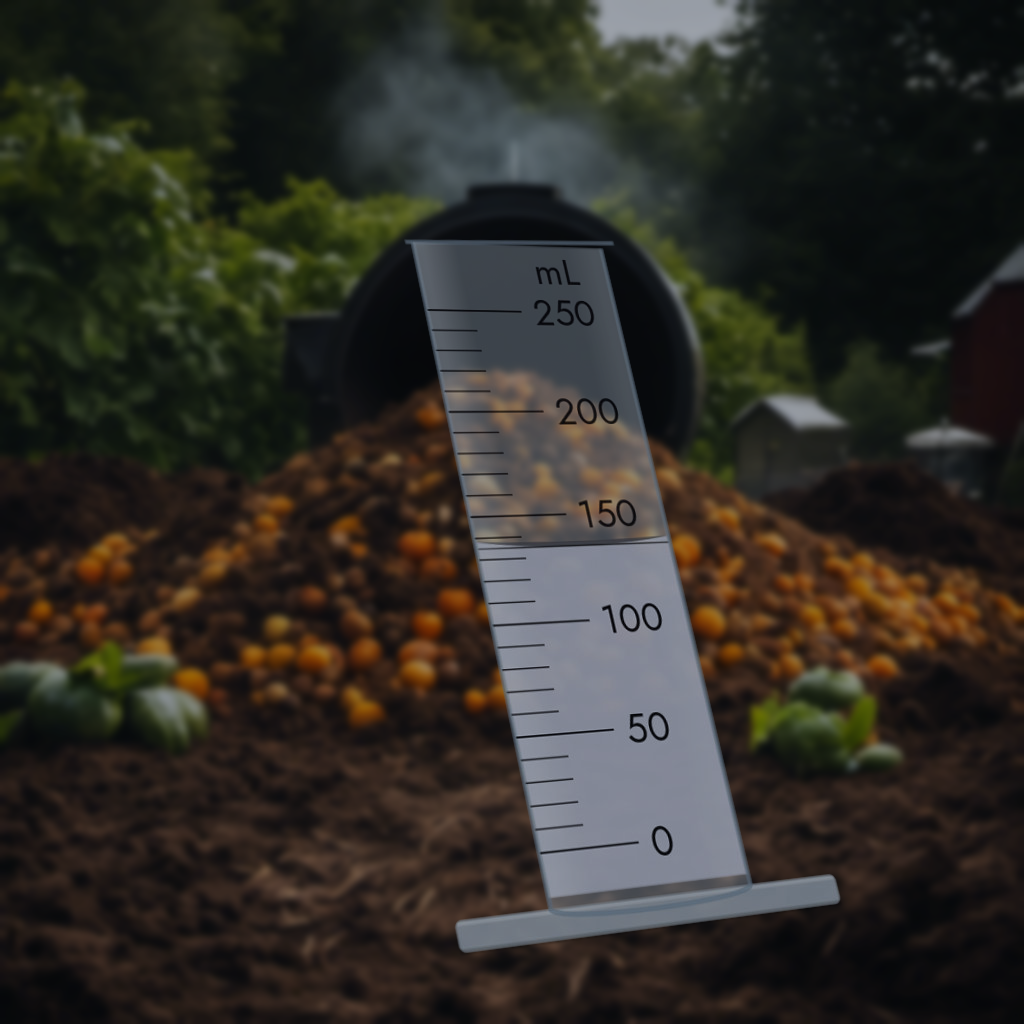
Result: 135 (mL)
